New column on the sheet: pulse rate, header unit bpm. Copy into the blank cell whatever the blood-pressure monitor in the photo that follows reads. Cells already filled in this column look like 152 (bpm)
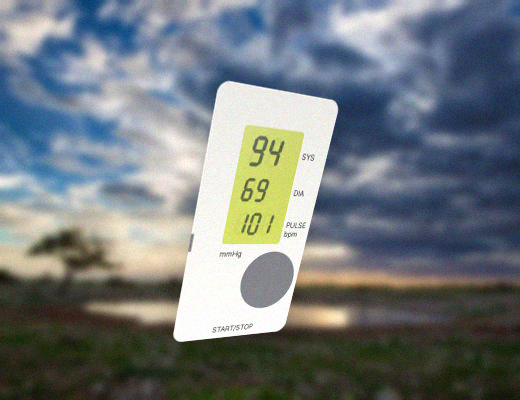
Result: 101 (bpm)
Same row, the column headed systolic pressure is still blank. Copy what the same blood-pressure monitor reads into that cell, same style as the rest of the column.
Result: 94 (mmHg)
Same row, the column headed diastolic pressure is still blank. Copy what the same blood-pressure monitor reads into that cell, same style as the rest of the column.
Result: 69 (mmHg)
